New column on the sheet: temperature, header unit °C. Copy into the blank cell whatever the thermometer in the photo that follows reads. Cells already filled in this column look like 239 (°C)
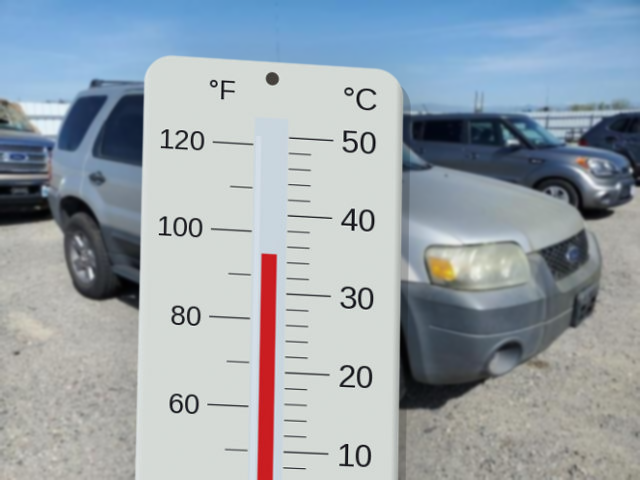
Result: 35 (°C)
